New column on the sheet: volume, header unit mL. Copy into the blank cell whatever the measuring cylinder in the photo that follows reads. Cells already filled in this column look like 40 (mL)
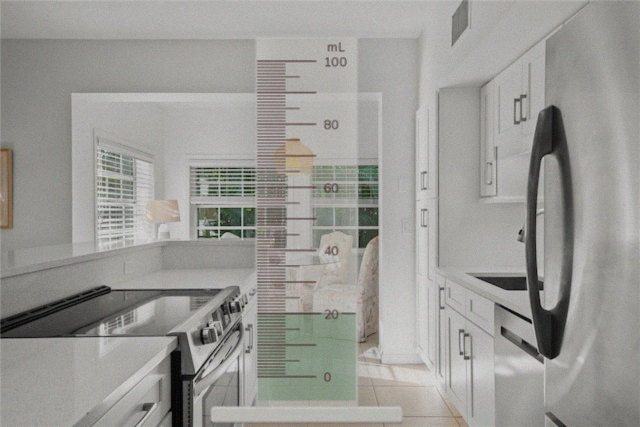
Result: 20 (mL)
